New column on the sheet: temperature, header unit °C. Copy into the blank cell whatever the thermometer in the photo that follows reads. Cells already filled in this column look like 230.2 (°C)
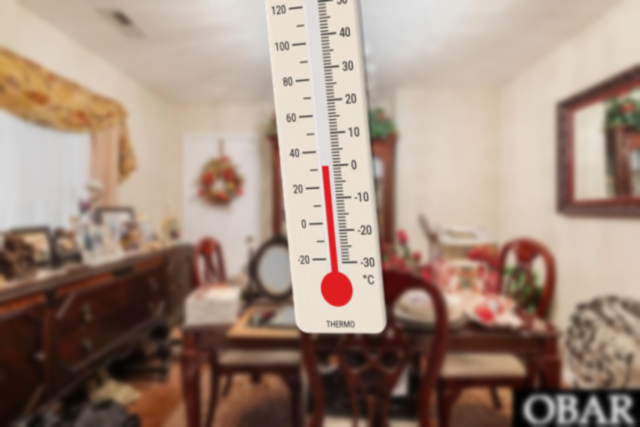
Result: 0 (°C)
